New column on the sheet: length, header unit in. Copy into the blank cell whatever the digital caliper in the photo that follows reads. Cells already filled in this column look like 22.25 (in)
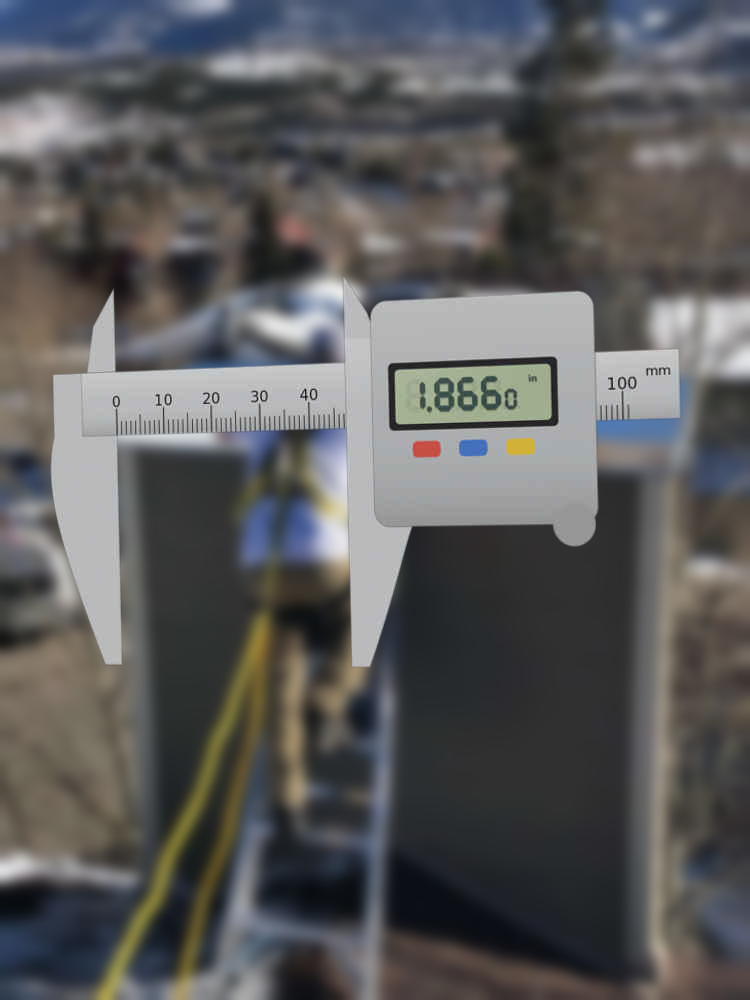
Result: 1.8660 (in)
